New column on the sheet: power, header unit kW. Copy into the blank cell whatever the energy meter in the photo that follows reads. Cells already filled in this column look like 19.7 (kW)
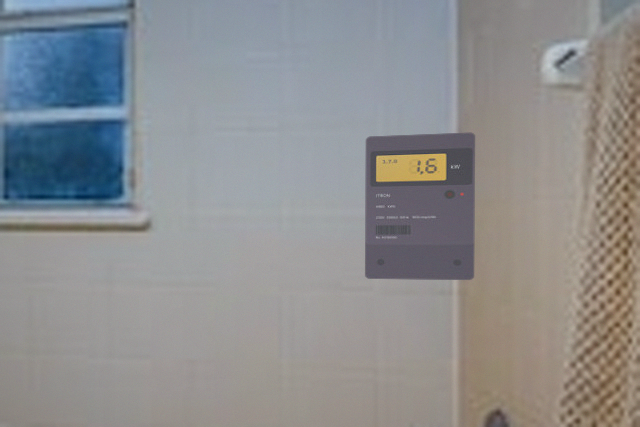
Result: 1.6 (kW)
